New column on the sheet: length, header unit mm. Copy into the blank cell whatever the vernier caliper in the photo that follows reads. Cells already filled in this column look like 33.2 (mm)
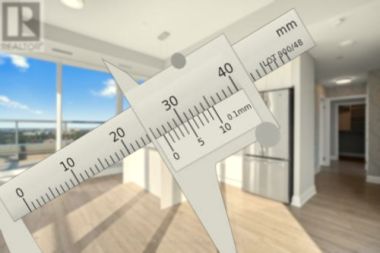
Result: 26.4 (mm)
